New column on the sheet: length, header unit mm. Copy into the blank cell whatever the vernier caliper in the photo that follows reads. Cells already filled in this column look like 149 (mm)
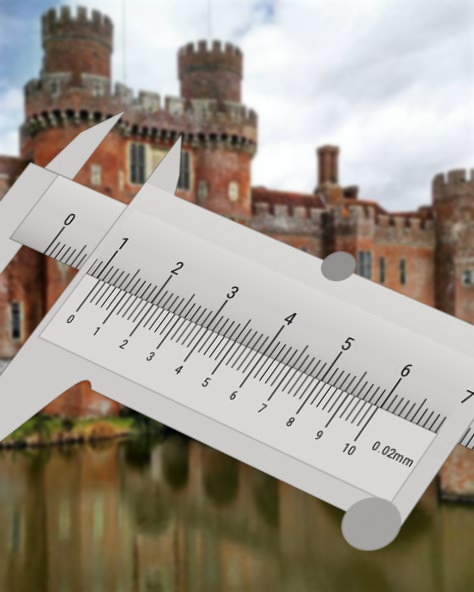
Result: 10.6 (mm)
